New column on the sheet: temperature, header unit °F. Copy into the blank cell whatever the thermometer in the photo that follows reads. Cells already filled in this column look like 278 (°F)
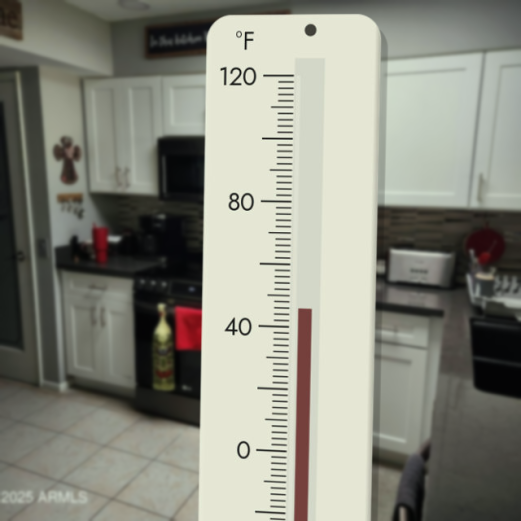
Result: 46 (°F)
